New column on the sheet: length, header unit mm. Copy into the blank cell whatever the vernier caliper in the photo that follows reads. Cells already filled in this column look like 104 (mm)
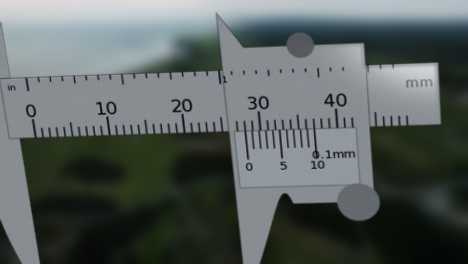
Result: 28.0 (mm)
